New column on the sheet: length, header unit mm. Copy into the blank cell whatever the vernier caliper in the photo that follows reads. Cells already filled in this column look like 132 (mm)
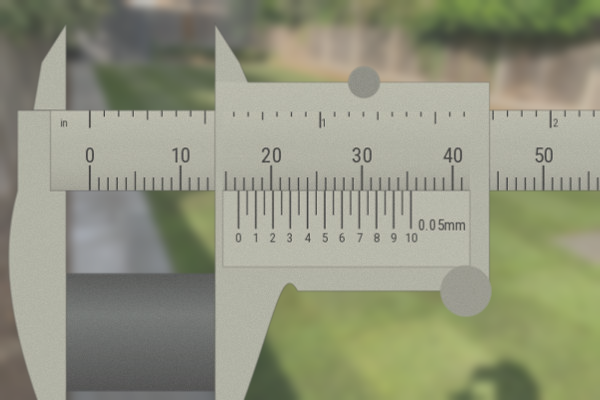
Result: 16.4 (mm)
